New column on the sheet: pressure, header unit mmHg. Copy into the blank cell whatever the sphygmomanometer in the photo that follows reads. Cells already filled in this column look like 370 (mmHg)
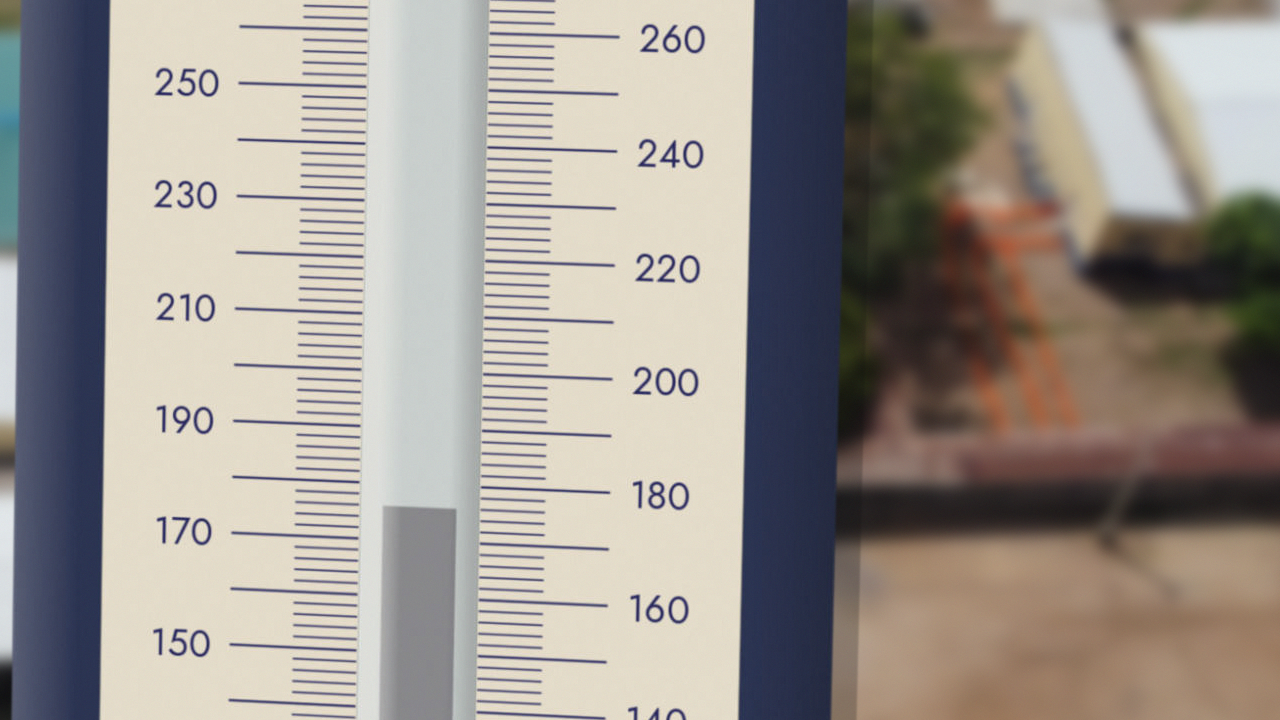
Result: 176 (mmHg)
